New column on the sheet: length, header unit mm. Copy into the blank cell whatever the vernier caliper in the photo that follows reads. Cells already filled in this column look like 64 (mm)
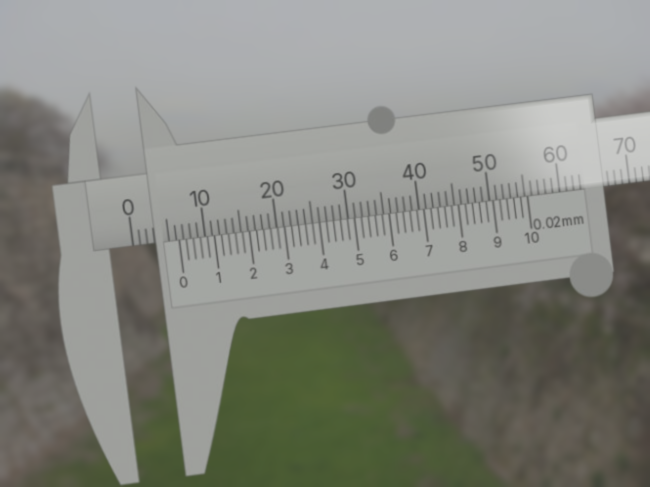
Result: 6.4 (mm)
